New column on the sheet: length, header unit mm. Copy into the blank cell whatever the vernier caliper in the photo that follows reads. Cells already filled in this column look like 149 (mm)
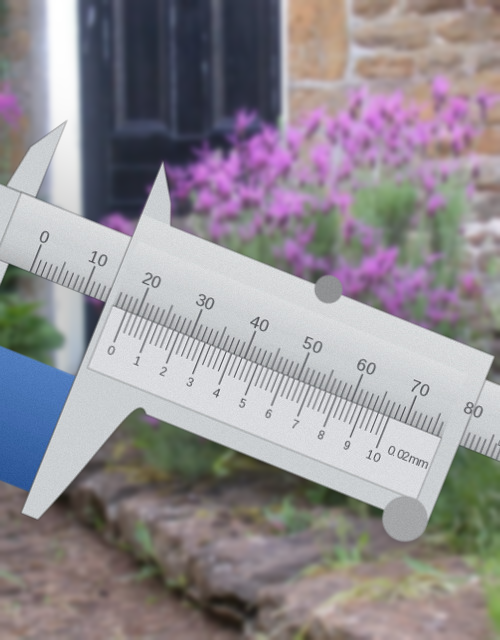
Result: 18.0 (mm)
